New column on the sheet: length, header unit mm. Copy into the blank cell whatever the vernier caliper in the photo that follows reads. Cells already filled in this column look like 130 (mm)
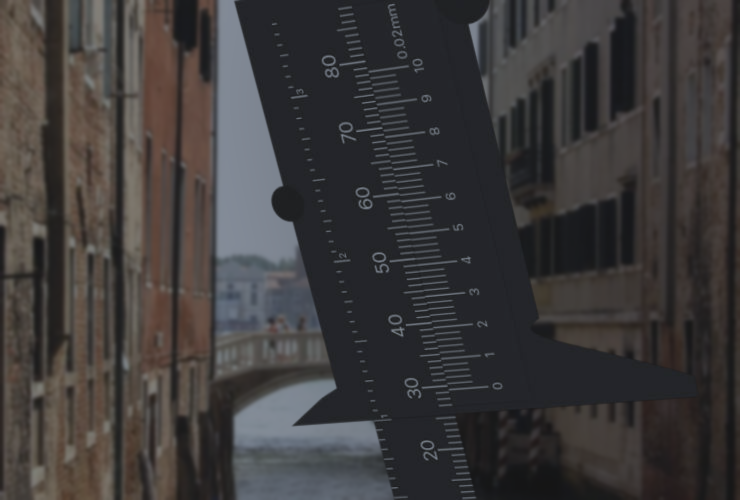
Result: 29.4 (mm)
